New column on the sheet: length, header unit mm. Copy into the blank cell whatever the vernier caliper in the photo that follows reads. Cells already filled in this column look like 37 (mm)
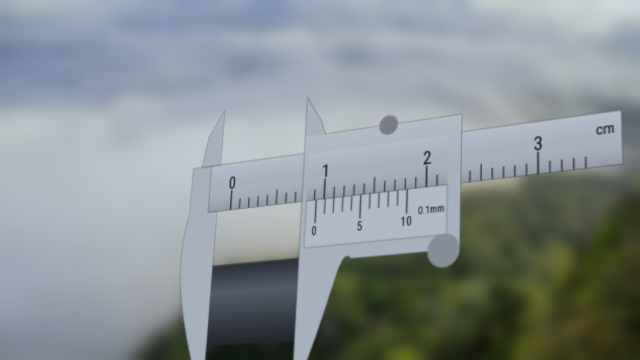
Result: 9.2 (mm)
